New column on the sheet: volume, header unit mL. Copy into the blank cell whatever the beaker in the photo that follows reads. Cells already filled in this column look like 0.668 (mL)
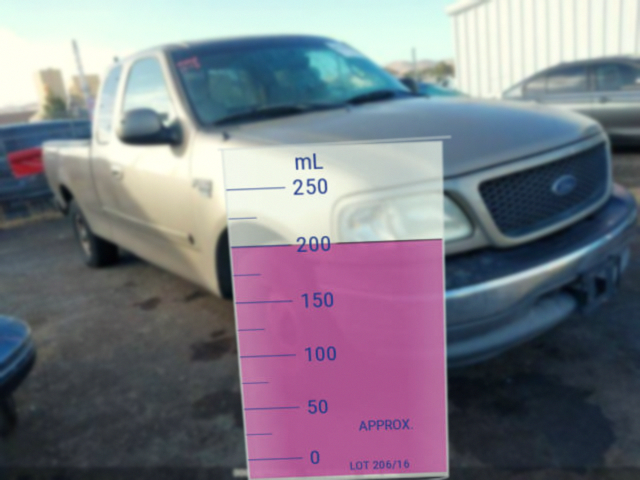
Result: 200 (mL)
